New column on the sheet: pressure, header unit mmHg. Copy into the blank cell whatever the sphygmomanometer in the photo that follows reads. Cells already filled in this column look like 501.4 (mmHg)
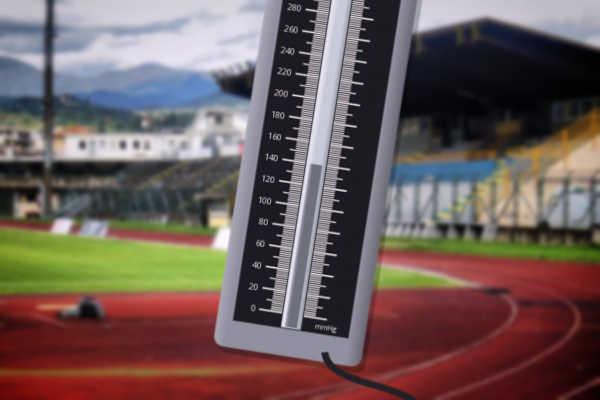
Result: 140 (mmHg)
